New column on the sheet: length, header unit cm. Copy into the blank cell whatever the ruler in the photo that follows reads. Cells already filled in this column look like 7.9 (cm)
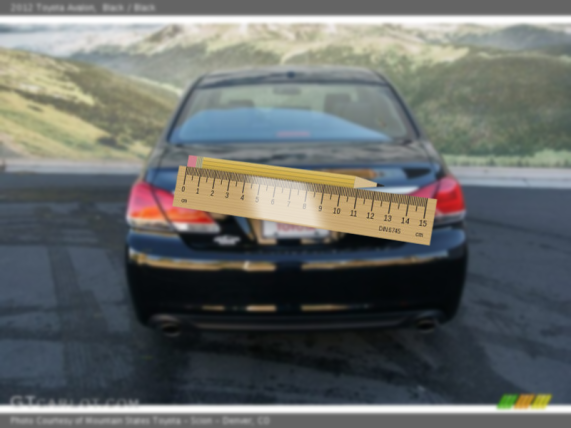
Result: 12.5 (cm)
